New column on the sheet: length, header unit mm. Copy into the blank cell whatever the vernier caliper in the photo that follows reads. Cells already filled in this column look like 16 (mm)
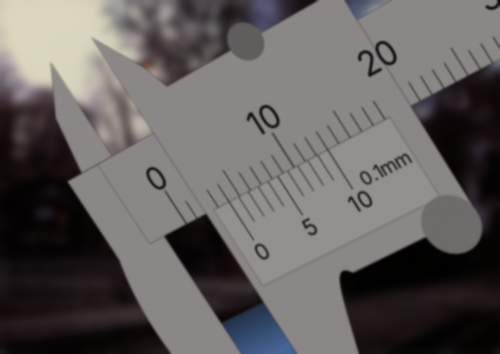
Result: 4.0 (mm)
